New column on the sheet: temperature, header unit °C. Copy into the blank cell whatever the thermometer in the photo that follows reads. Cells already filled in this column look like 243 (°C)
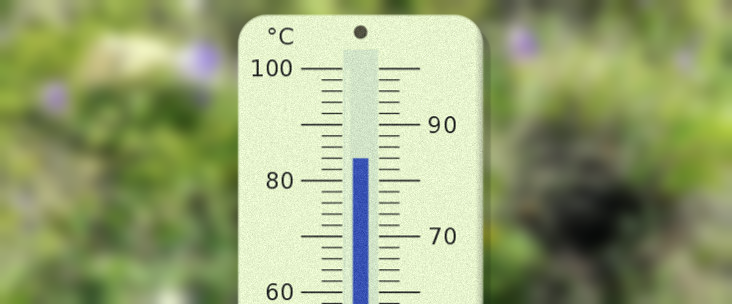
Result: 84 (°C)
